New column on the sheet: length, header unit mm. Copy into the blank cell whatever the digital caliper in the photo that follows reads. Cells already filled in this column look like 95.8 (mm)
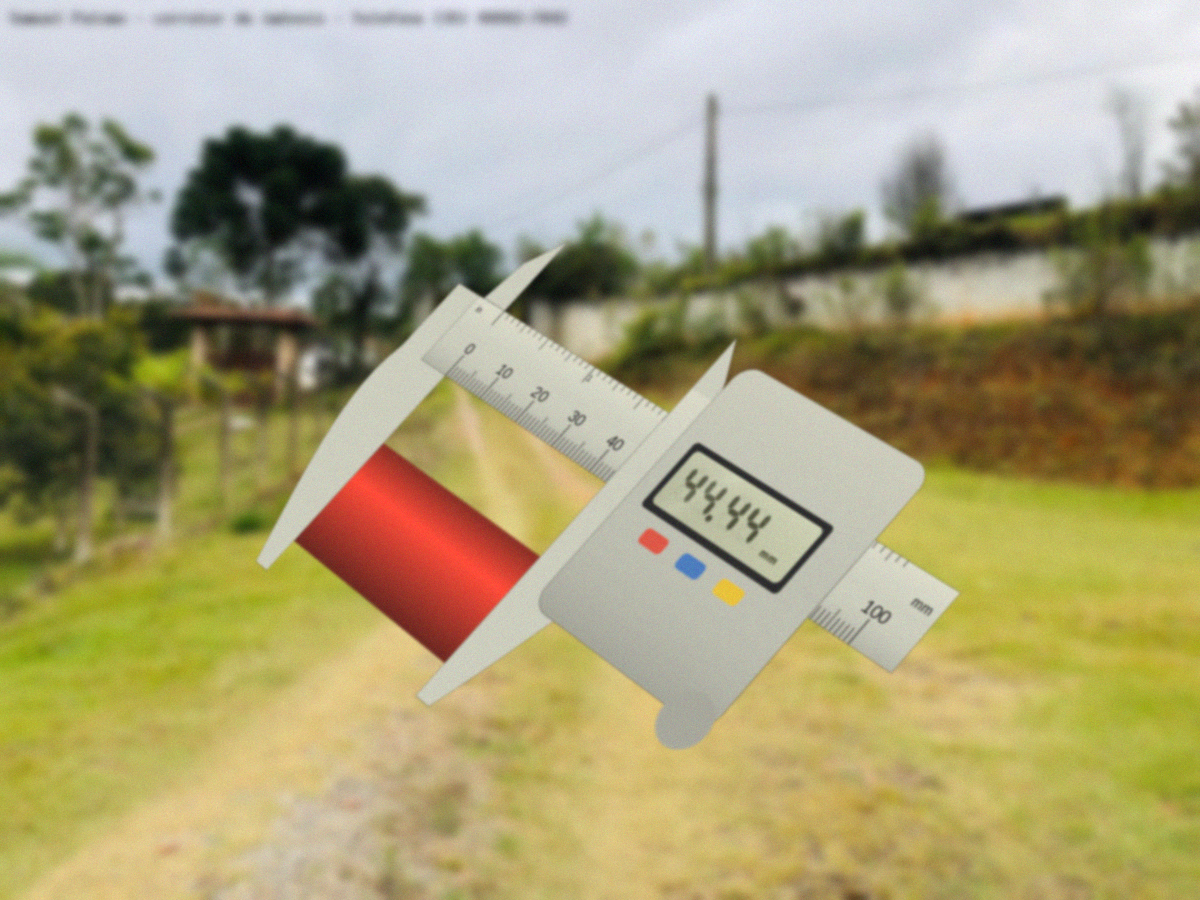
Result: 44.44 (mm)
